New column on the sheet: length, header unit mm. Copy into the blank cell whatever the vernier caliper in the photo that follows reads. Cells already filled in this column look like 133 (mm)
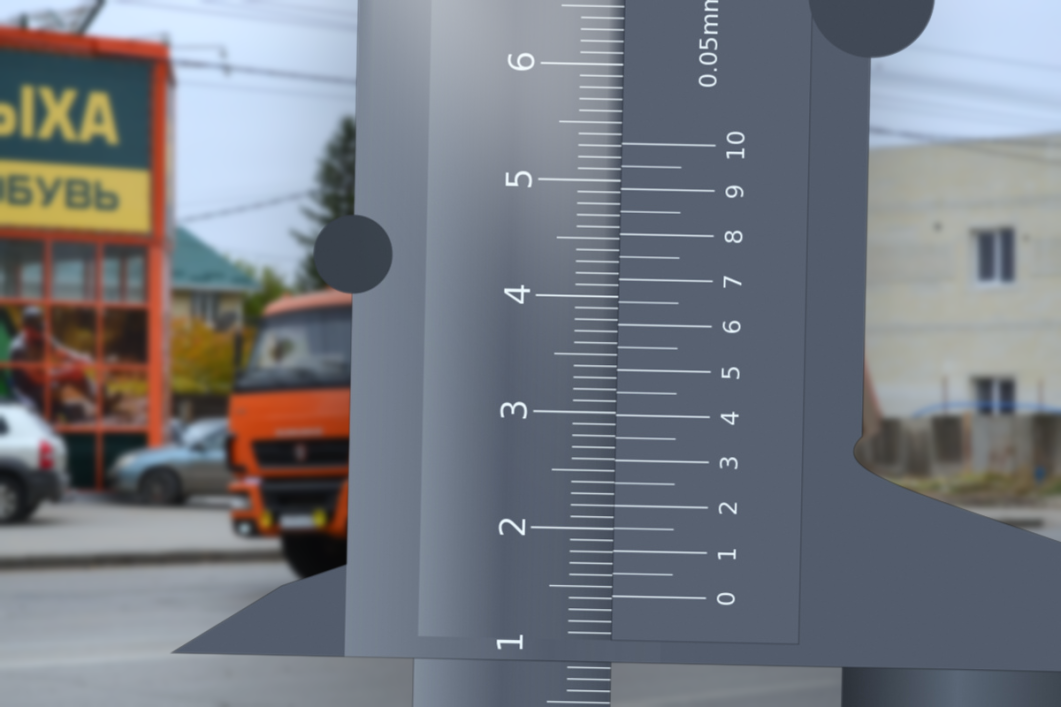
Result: 14.2 (mm)
